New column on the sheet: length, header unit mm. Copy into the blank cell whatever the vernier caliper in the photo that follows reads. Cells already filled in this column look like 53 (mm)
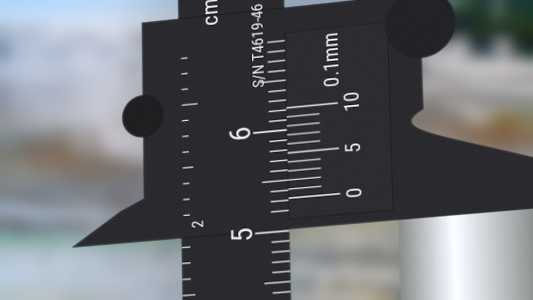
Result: 53.2 (mm)
